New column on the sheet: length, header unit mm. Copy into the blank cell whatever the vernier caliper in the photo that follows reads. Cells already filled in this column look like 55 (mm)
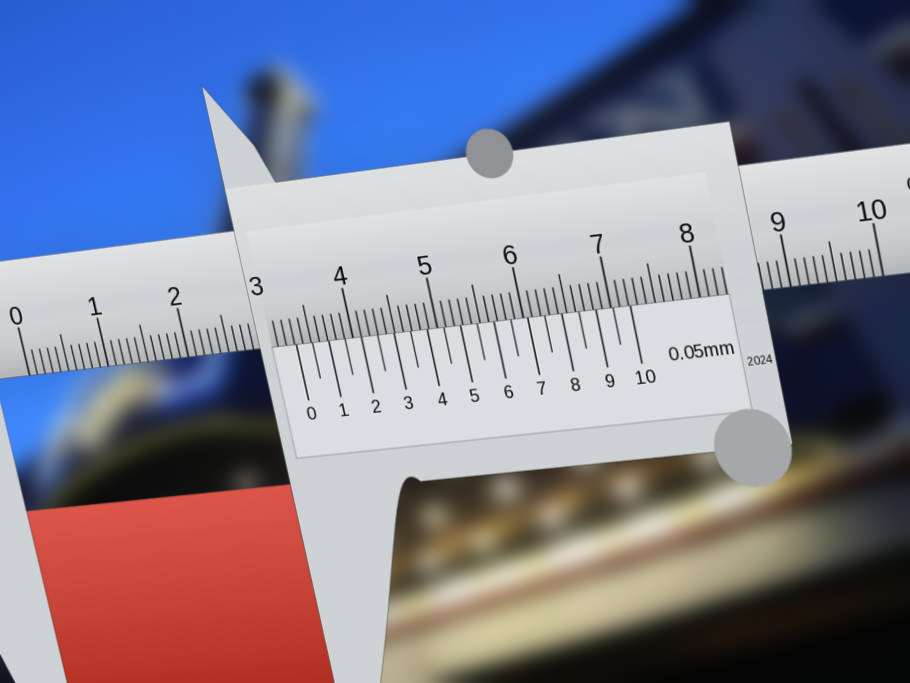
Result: 33.2 (mm)
